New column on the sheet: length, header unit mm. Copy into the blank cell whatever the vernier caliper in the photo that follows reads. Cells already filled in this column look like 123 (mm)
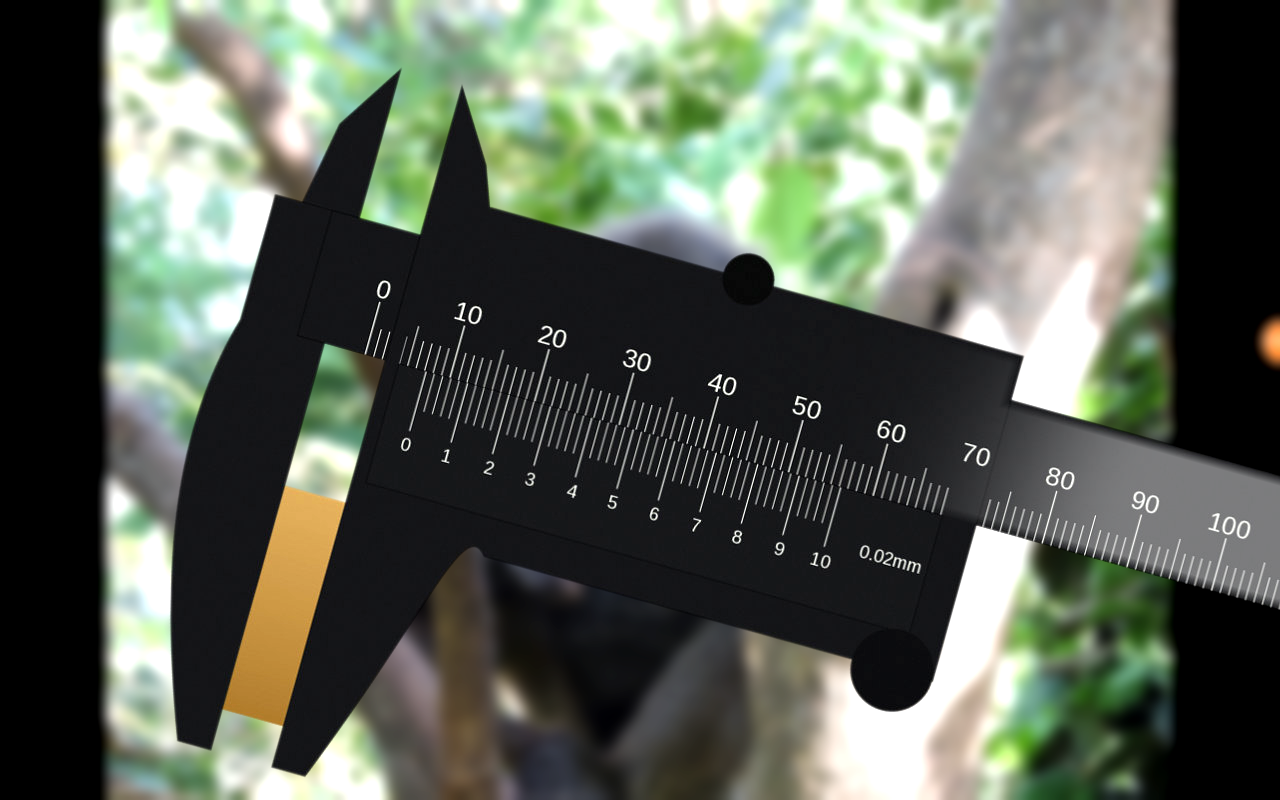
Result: 7.2 (mm)
